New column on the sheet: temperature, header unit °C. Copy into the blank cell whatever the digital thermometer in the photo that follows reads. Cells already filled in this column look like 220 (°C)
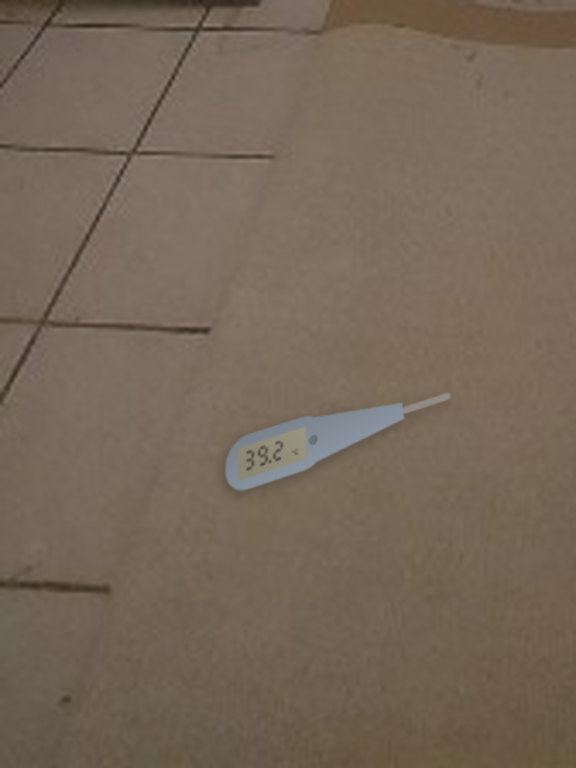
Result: 39.2 (°C)
